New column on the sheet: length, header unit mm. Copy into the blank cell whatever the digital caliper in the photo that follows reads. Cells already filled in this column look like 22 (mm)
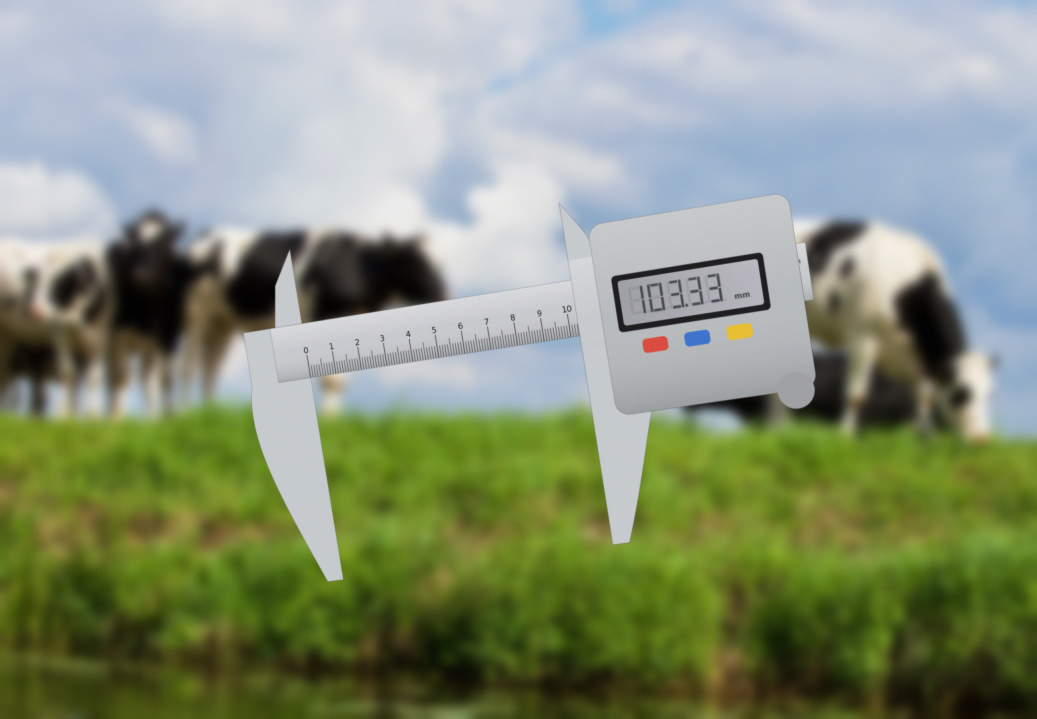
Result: 103.33 (mm)
